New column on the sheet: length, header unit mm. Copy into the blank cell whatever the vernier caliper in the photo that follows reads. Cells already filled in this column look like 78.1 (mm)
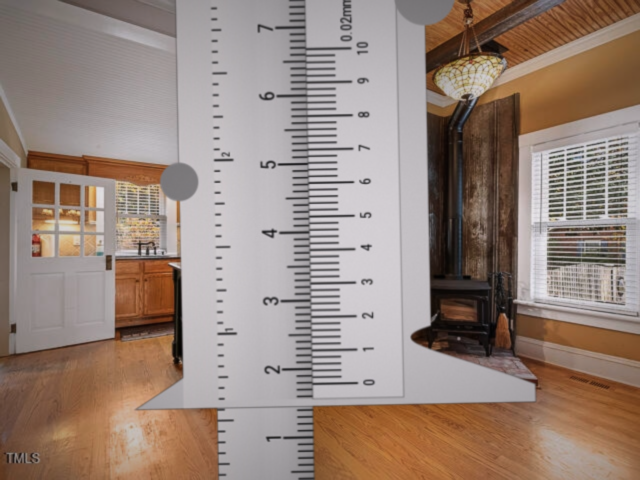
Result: 17.8 (mm)
